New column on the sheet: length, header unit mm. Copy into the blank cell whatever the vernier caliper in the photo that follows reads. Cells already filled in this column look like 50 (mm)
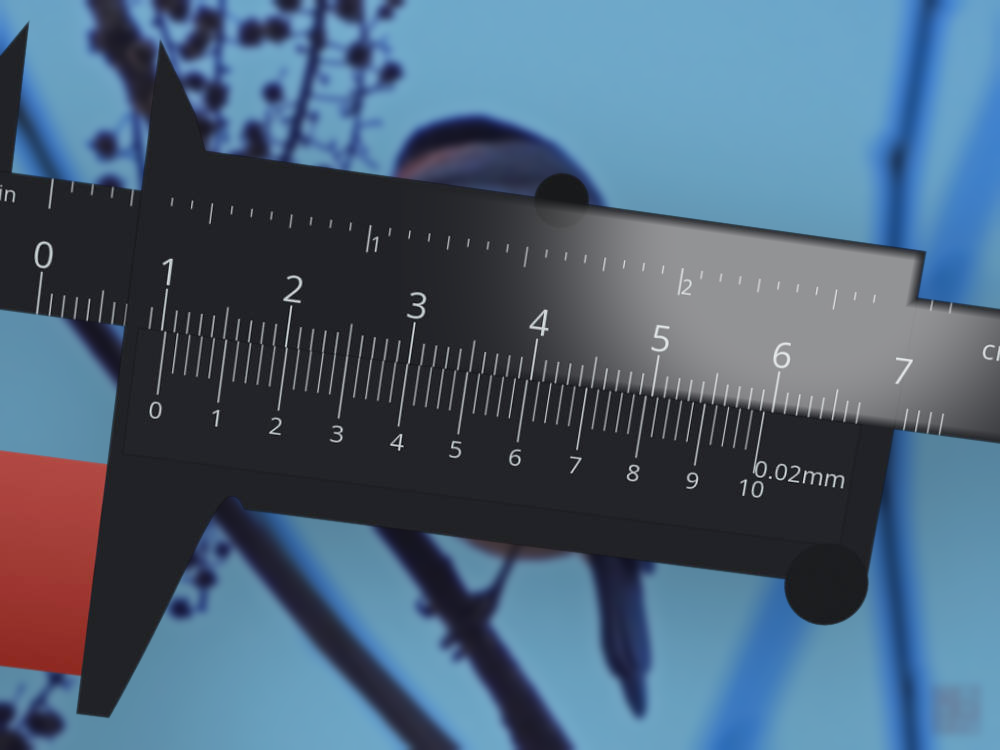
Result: 10.3 (mm)
